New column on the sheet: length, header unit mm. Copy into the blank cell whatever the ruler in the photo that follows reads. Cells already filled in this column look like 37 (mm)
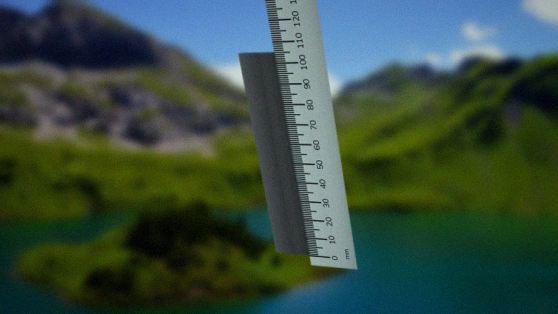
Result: 105 (mm)
